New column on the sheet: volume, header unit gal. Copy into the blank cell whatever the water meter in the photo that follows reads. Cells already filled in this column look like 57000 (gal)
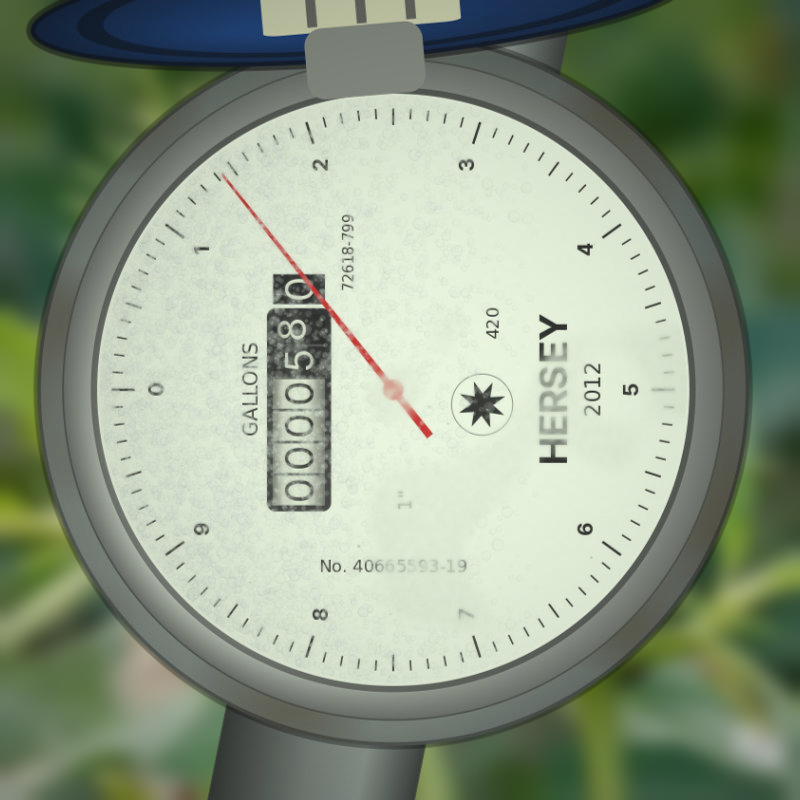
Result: 581.4 (gal)
